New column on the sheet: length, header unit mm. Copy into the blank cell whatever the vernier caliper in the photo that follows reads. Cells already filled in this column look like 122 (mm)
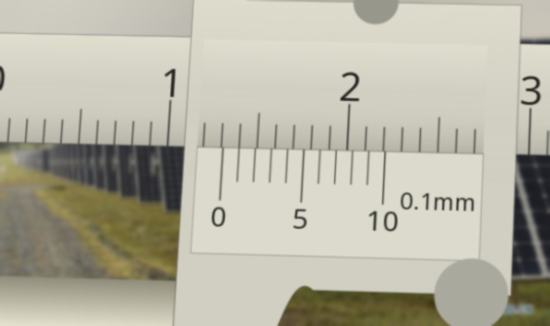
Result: 13.1 (mm)
